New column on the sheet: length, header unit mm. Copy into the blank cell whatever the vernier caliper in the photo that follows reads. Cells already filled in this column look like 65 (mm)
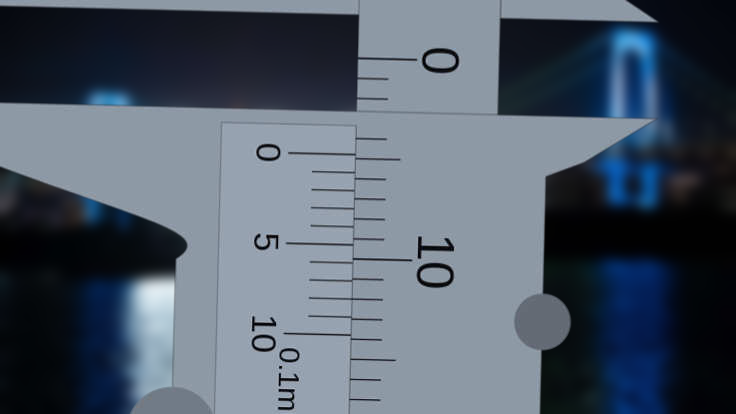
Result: 4.8 (mm)
